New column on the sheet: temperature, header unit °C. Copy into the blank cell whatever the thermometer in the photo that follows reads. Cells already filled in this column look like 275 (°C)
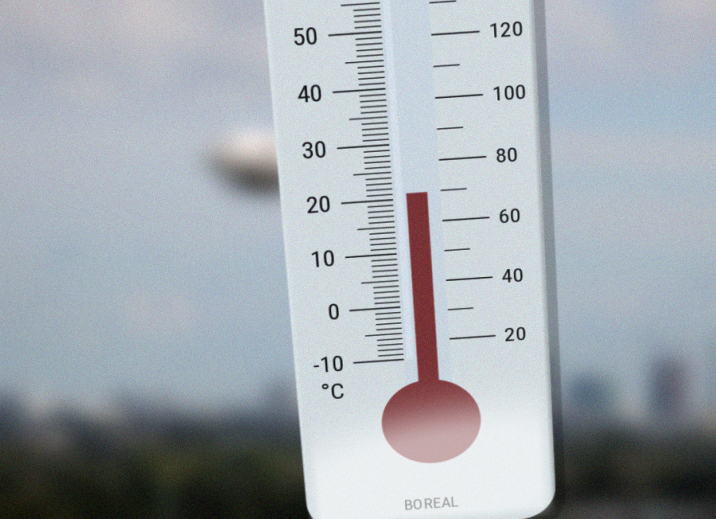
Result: 21 (°C)
